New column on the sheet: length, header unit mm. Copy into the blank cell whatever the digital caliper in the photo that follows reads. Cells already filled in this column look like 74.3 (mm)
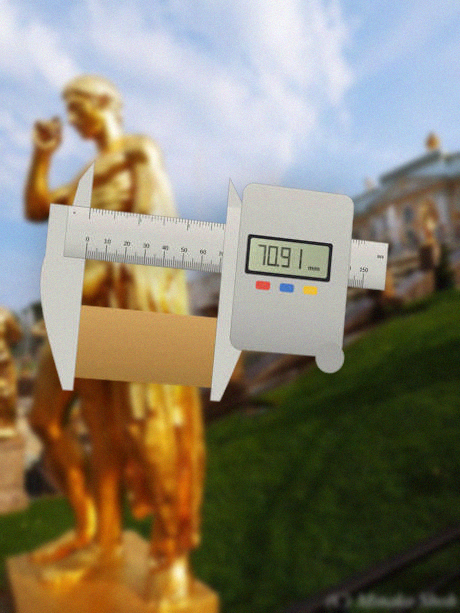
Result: 70.91 (mm)
